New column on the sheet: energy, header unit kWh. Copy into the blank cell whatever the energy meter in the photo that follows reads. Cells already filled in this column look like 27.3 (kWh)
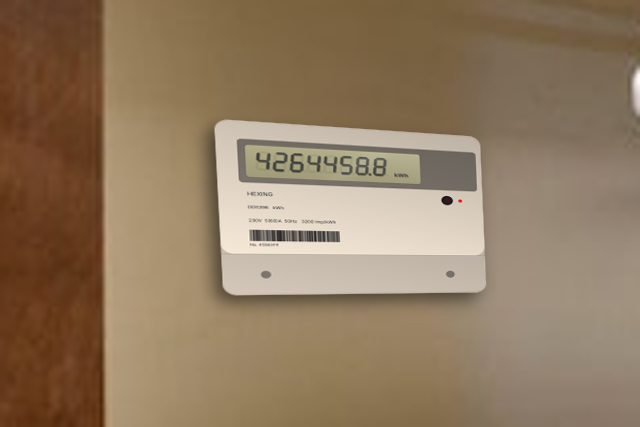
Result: 4264458.8 (kWh)
